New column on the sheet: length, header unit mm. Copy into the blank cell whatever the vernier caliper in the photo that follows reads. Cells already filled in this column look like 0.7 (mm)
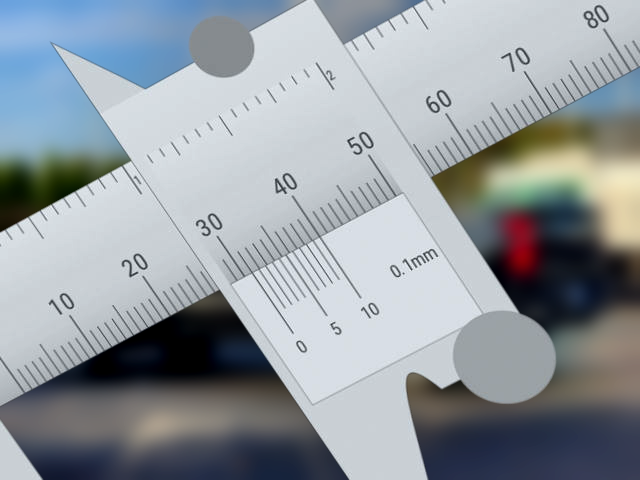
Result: 31.0 (mm)
